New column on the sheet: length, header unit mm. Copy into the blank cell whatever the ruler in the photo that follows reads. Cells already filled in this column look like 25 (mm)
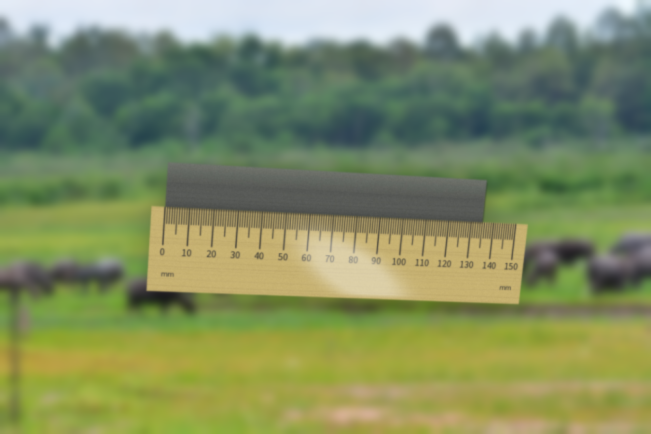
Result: 135 (mm)
